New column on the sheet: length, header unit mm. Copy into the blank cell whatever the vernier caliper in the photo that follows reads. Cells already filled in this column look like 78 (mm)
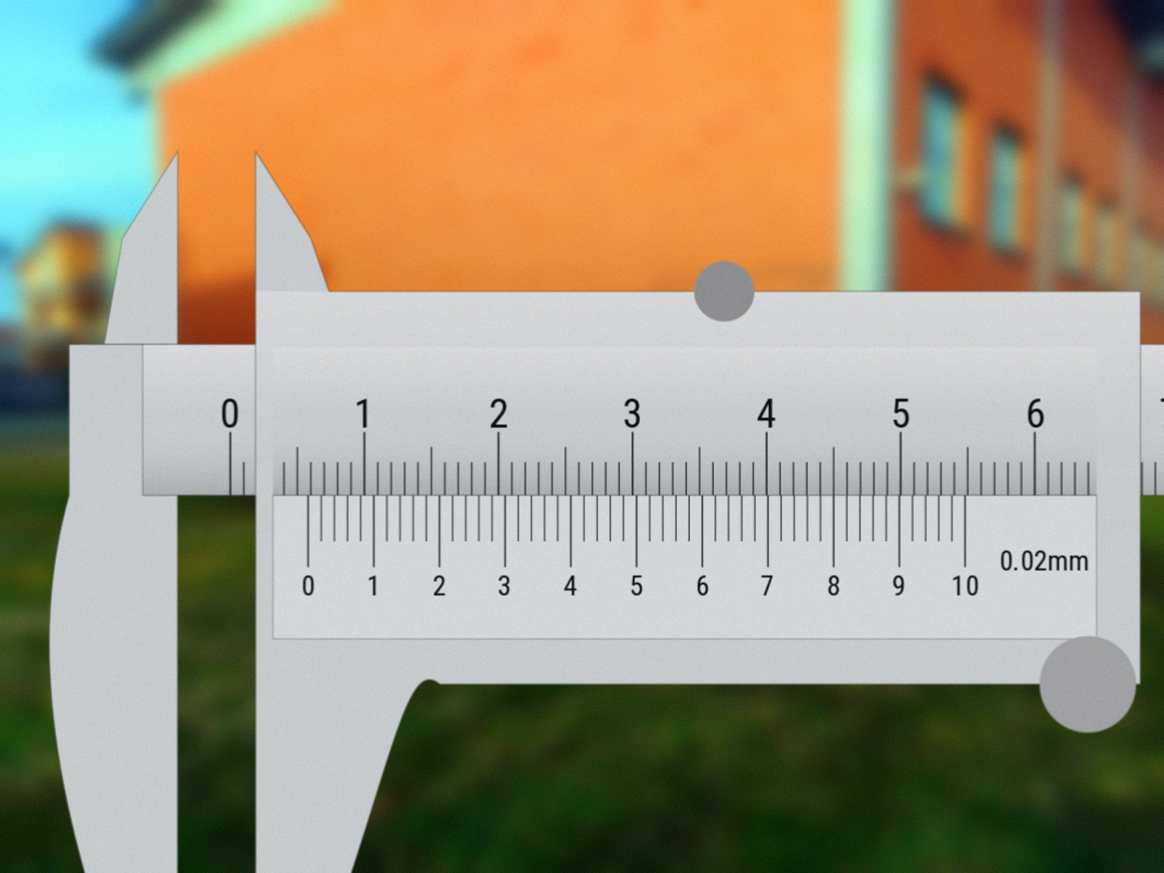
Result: 5.8 (mm)
